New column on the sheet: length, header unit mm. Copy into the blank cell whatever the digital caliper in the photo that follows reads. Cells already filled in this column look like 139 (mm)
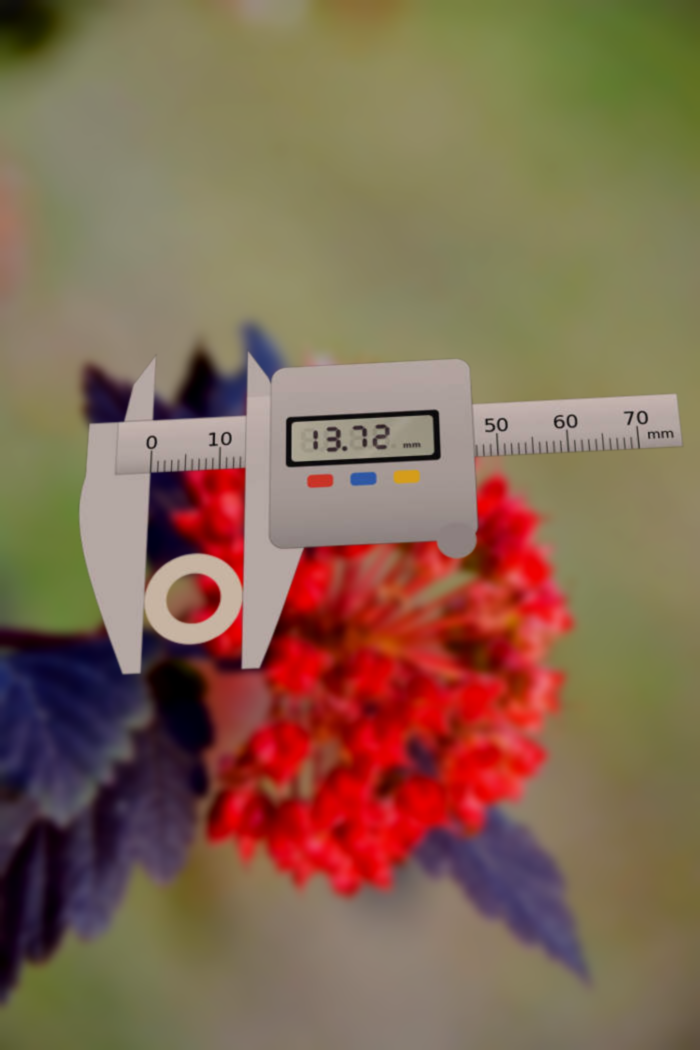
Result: 13.72 (mm)
